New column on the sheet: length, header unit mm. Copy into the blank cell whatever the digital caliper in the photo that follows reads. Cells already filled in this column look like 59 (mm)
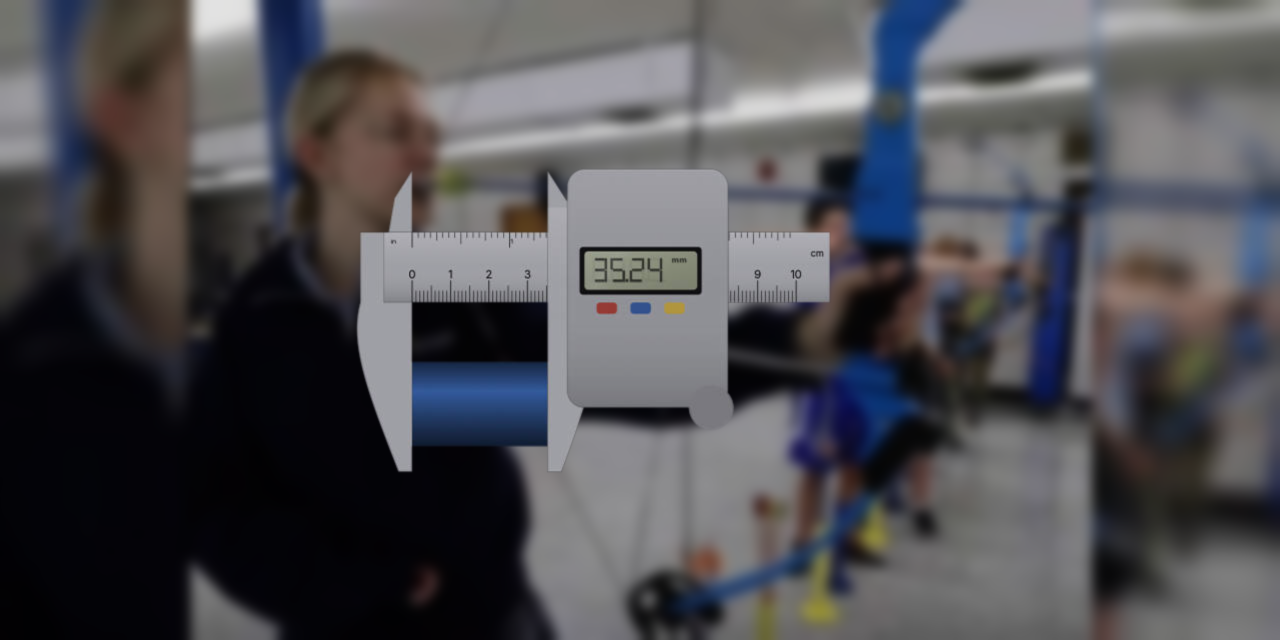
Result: 35.24 (mm)
